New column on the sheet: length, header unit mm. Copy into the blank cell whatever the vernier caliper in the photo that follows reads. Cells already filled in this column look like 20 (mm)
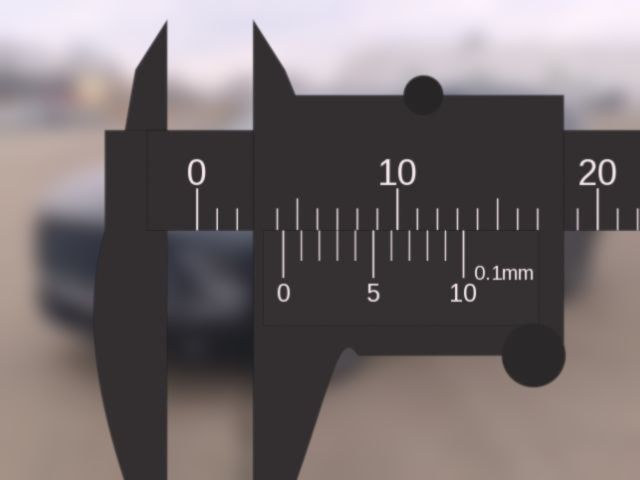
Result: 4.3 (mm)
